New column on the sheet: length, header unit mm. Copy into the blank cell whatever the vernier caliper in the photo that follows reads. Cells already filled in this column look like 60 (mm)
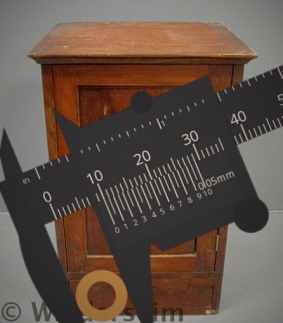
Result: 10.0 (mm)
